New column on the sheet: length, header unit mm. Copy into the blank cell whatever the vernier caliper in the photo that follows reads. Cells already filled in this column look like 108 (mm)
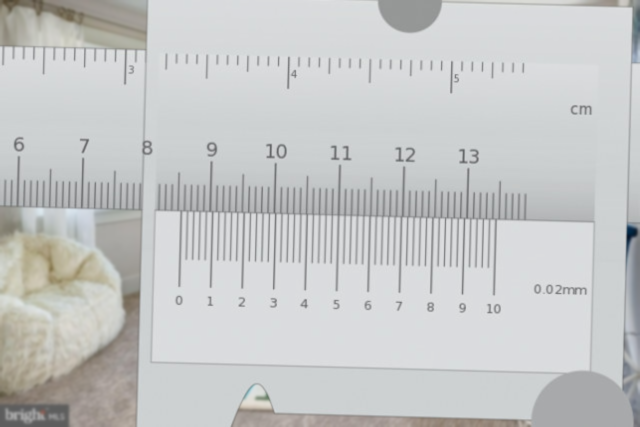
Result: 85.5 (mm)
